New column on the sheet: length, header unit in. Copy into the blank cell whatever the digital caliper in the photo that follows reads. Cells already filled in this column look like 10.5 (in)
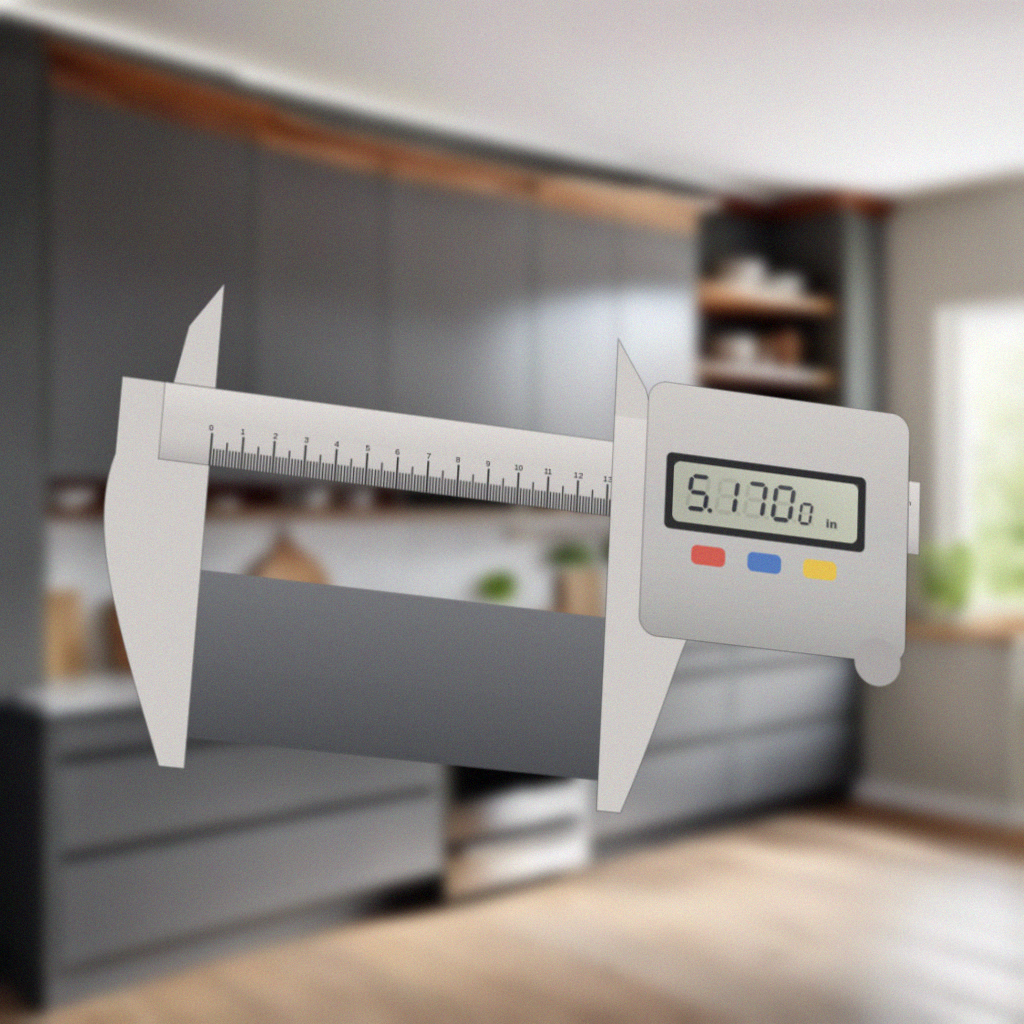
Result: 5.1700 (in)
